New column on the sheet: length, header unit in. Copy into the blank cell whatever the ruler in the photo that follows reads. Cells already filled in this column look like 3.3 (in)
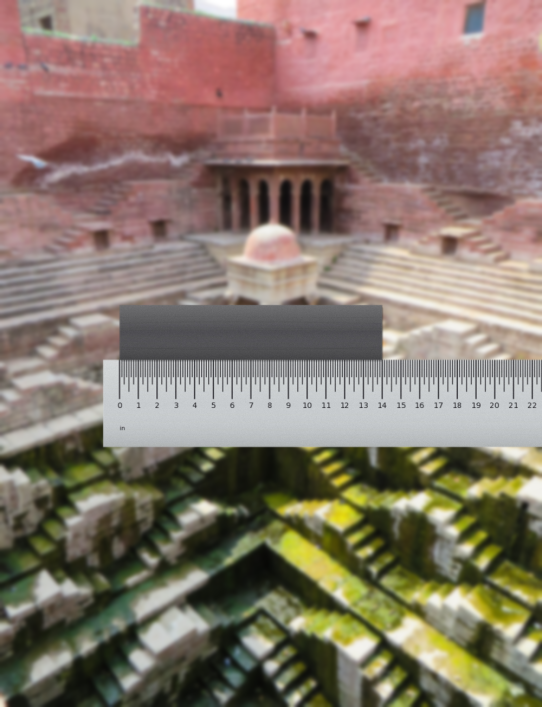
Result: 14 (in)
